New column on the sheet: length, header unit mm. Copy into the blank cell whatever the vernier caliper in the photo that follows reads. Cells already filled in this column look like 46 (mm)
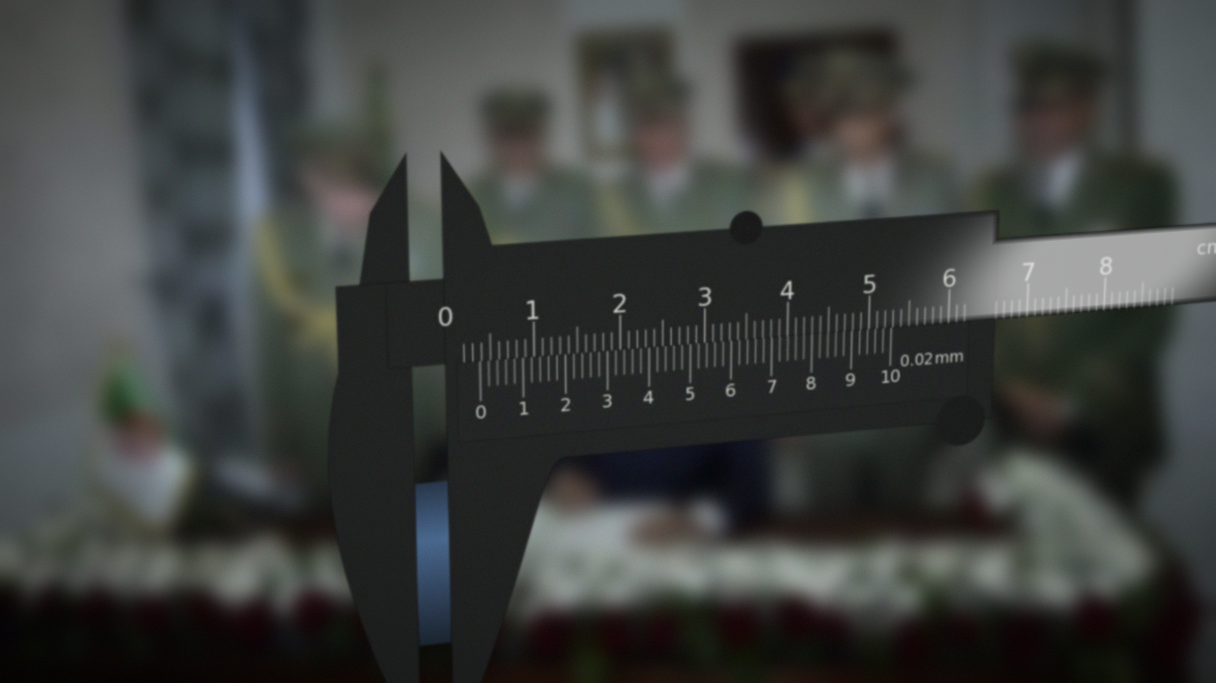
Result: 3.8 (mm)
